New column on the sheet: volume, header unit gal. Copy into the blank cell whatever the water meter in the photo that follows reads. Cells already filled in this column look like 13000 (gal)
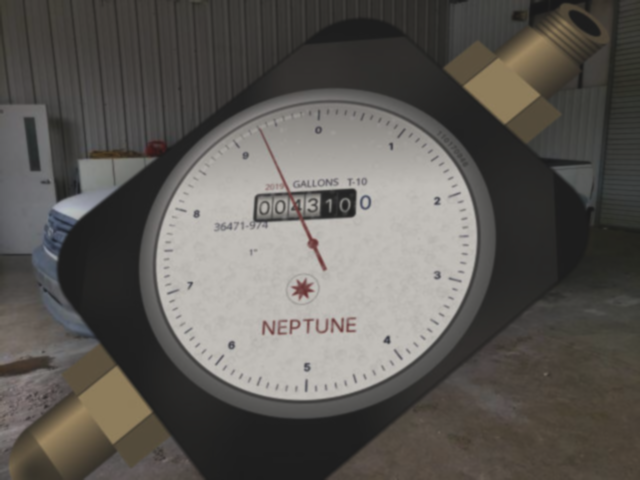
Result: 43099.3 (gal)
